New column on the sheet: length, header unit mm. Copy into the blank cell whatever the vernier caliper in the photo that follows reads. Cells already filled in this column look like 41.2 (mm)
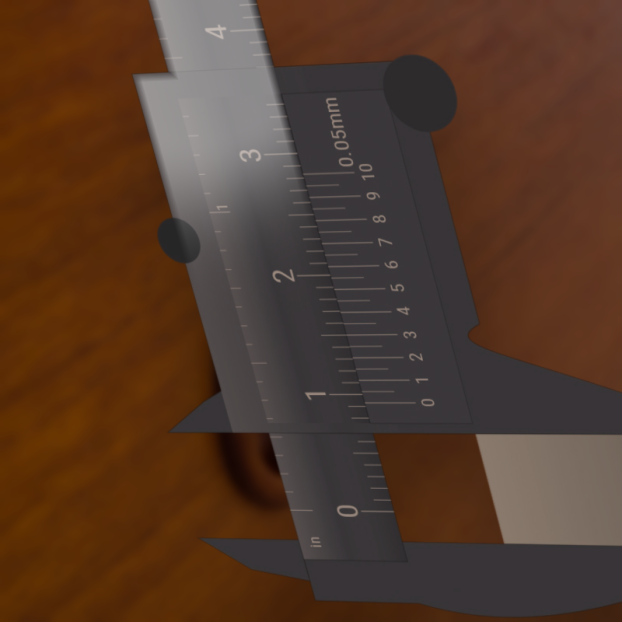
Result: 9.3 (mm)
